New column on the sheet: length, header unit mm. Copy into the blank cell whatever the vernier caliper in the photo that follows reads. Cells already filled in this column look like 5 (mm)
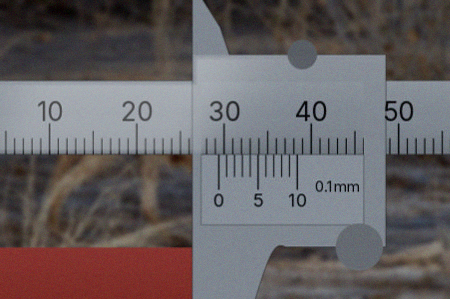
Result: 29.4 (mm)
